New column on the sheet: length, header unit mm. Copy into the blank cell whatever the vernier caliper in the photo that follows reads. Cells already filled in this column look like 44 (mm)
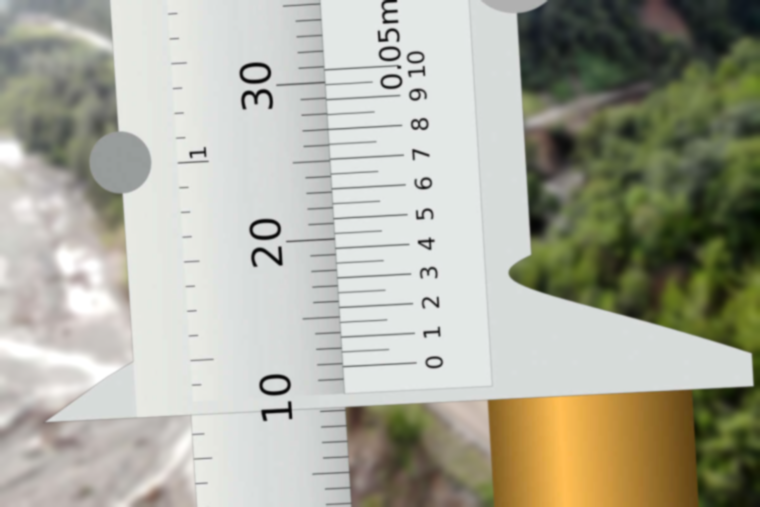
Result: 11.8 (mm)
